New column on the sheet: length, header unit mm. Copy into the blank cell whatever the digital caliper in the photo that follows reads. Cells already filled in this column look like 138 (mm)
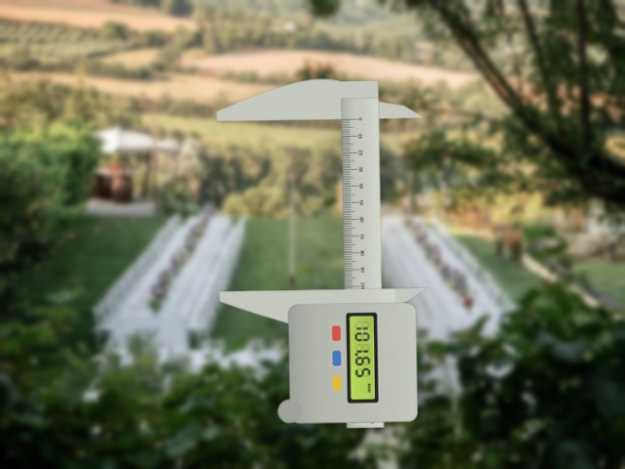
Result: 101.65 (mm)
